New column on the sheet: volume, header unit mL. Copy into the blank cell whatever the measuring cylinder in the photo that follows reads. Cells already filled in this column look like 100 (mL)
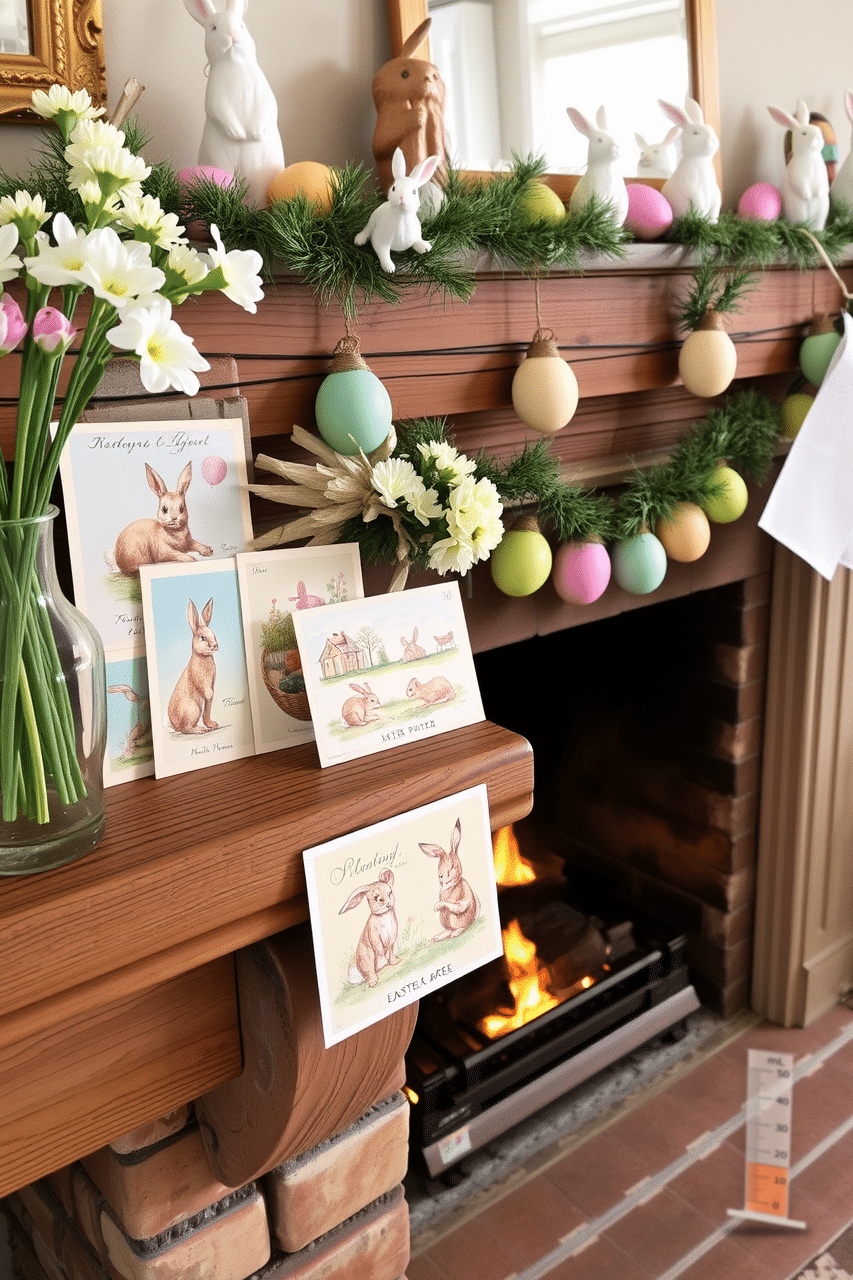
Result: 15 (mL)
